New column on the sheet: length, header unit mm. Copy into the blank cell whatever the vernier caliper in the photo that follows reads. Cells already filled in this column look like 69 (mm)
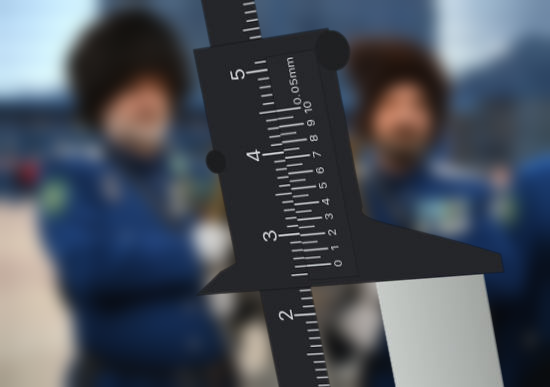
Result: 26.0 (mm)
